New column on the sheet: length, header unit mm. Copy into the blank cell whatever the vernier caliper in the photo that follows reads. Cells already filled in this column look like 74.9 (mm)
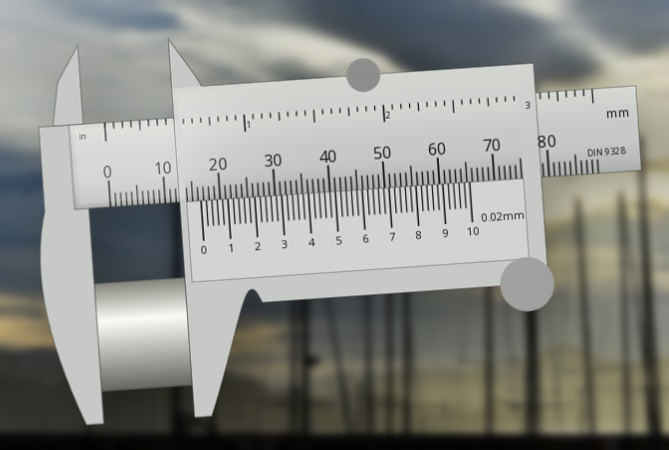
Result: 16.5 (mm)
